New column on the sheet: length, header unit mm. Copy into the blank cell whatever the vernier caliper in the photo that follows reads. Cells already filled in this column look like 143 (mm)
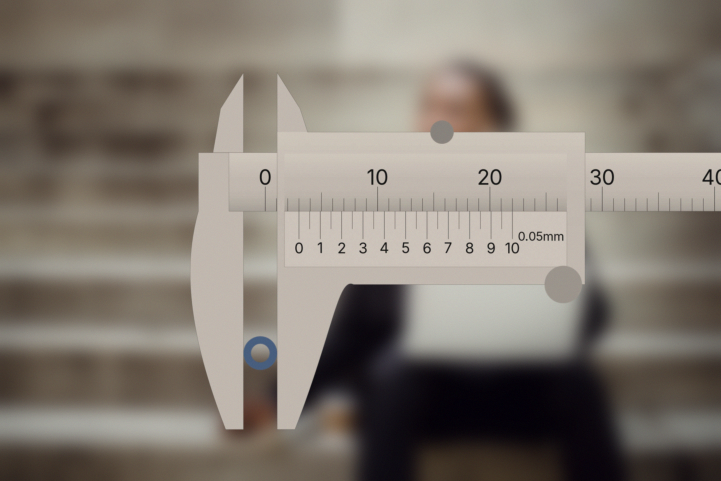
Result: 3.0 (mm)
